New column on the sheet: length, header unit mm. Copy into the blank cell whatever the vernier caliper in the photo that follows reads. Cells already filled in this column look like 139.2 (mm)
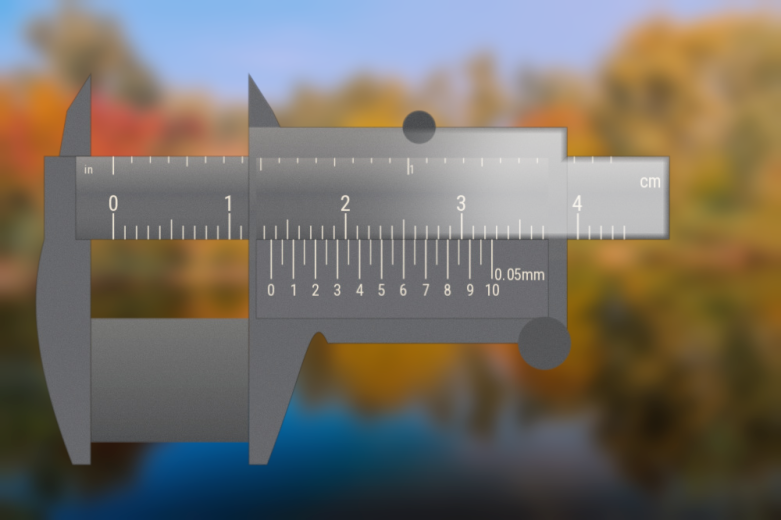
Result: 13.6 (mm)
